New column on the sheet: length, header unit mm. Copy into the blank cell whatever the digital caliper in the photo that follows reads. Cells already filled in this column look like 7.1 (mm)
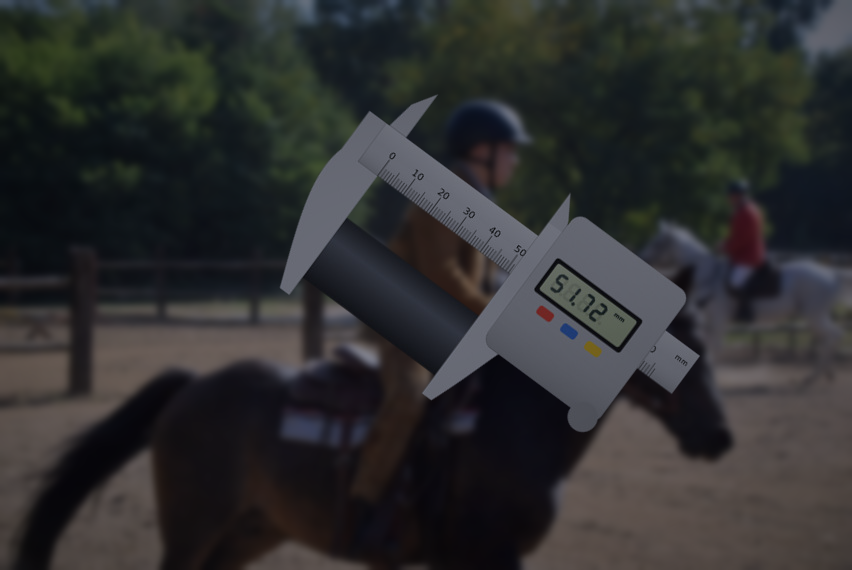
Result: 51.72 (mm)
